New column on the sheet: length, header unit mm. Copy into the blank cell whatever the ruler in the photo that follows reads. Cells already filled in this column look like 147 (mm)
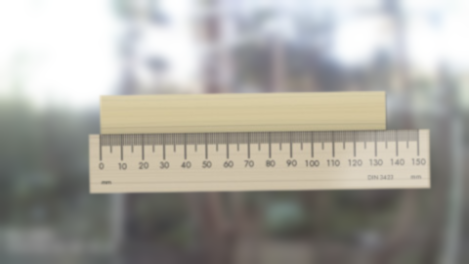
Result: 135 (mm)
